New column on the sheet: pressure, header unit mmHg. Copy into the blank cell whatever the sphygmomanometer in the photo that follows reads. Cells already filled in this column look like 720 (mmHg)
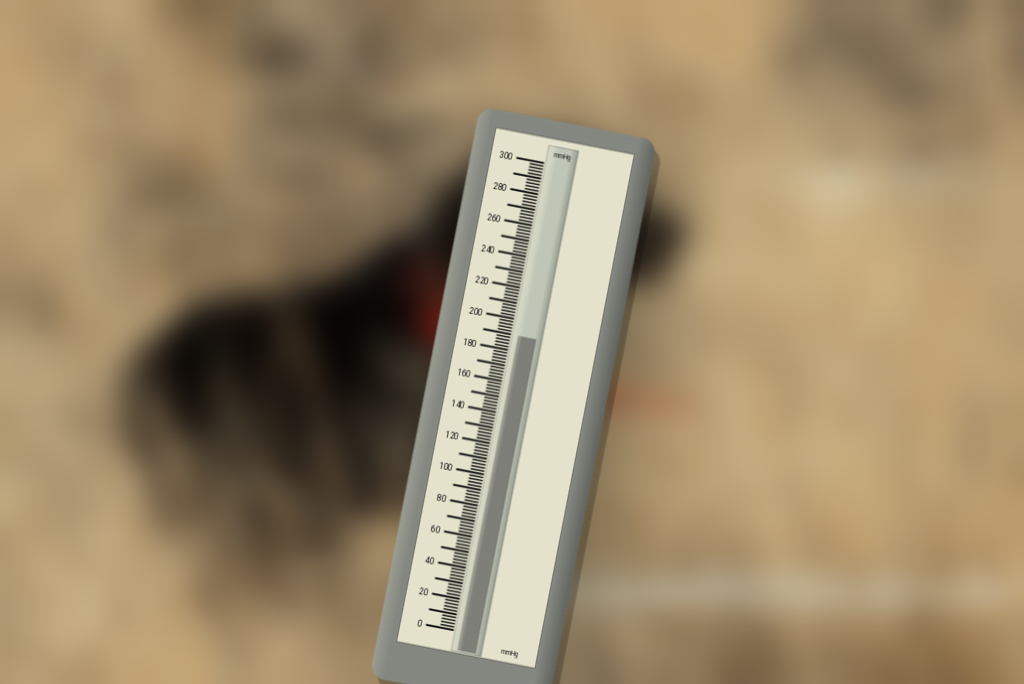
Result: 190 (mmHg)
